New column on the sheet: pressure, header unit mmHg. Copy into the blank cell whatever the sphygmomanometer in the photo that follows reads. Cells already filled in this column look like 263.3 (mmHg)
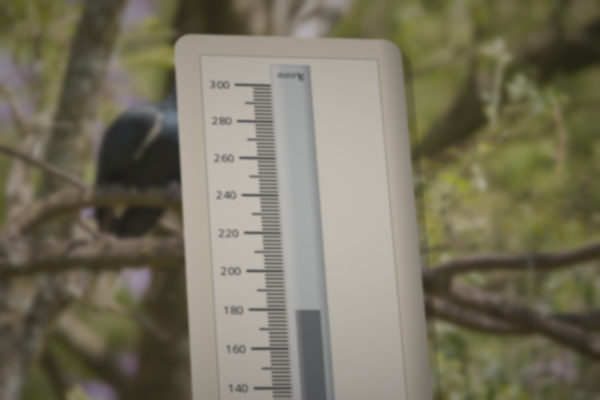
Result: 180 (mmHg)
